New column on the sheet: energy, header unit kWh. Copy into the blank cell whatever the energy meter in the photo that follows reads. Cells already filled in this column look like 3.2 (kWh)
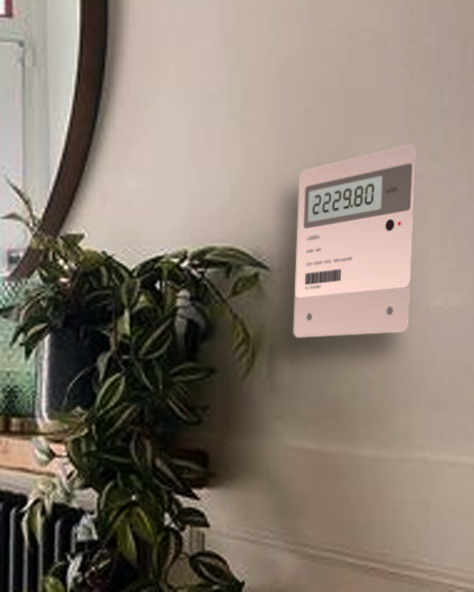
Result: 2229.80 (kWh)
